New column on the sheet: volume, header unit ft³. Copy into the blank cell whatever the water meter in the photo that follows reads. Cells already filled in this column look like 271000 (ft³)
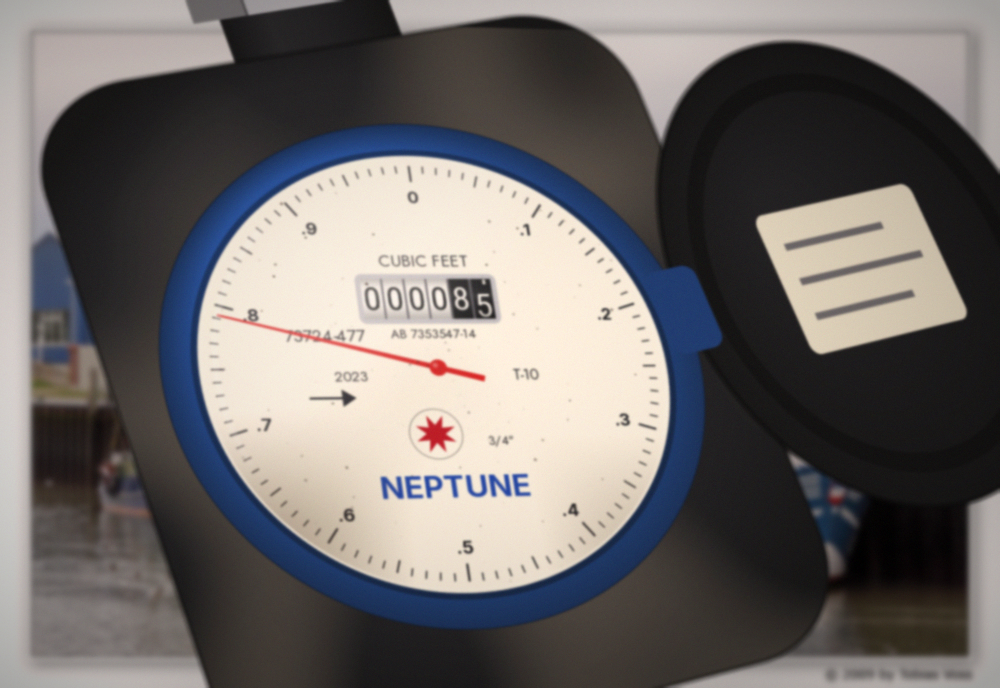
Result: 84.79 (ft³)
